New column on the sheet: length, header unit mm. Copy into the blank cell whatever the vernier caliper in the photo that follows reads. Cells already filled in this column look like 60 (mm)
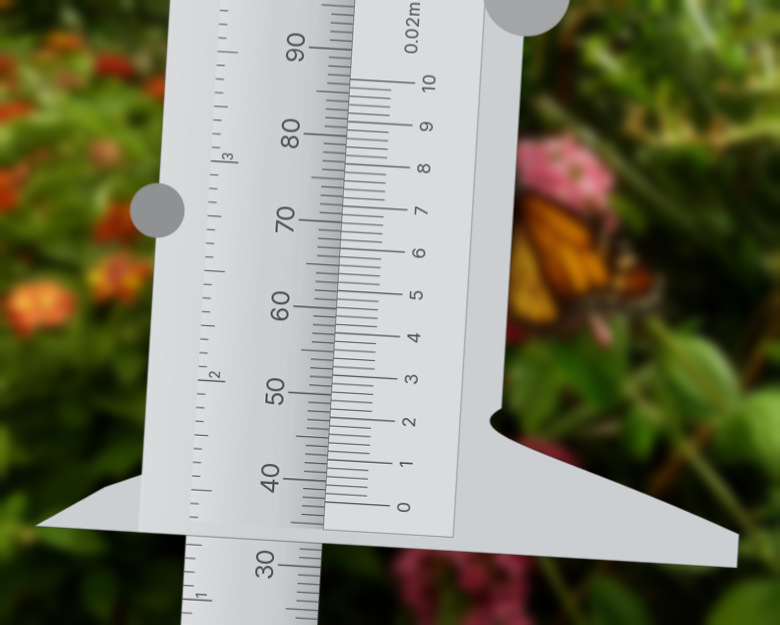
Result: 37.6 (mm)
